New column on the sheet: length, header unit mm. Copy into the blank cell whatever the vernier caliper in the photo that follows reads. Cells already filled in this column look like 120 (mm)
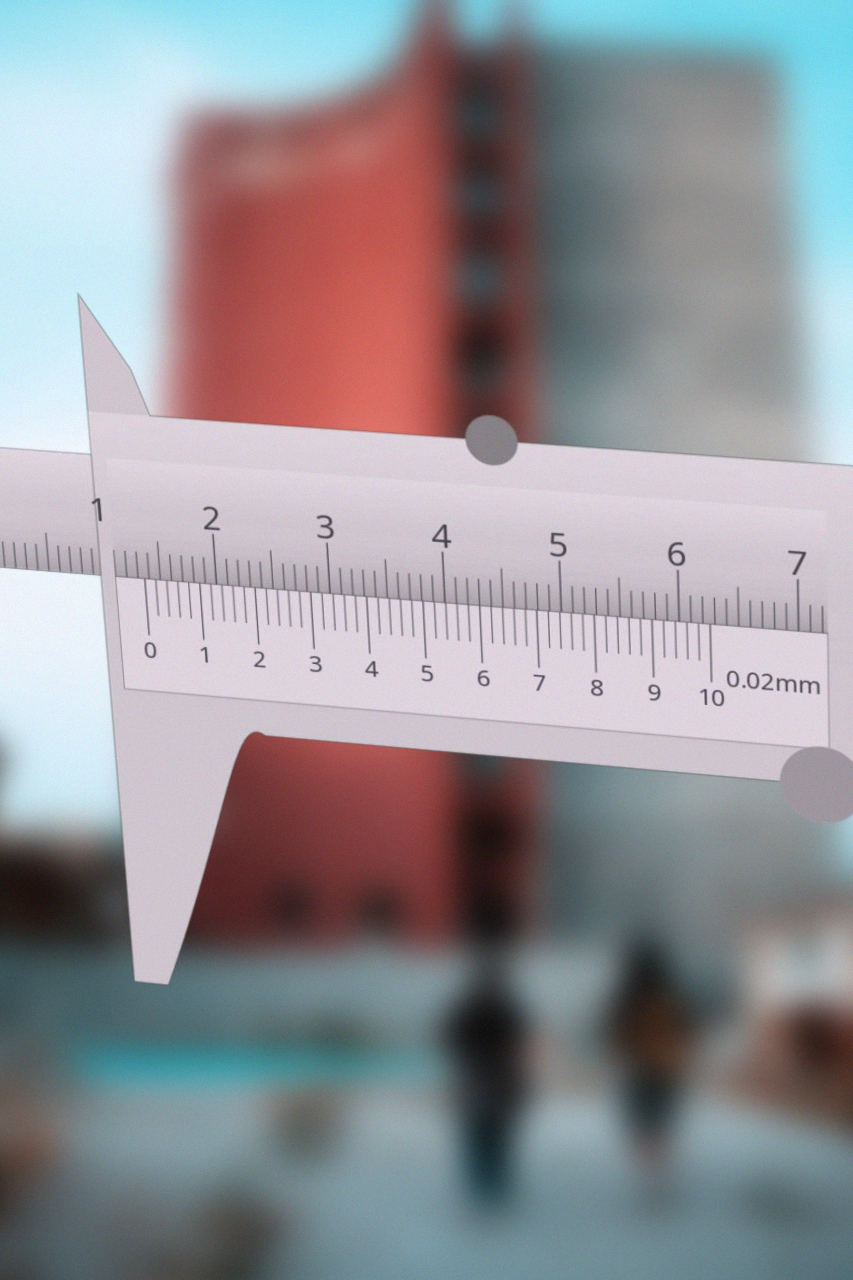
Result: 13.6 (mm)
